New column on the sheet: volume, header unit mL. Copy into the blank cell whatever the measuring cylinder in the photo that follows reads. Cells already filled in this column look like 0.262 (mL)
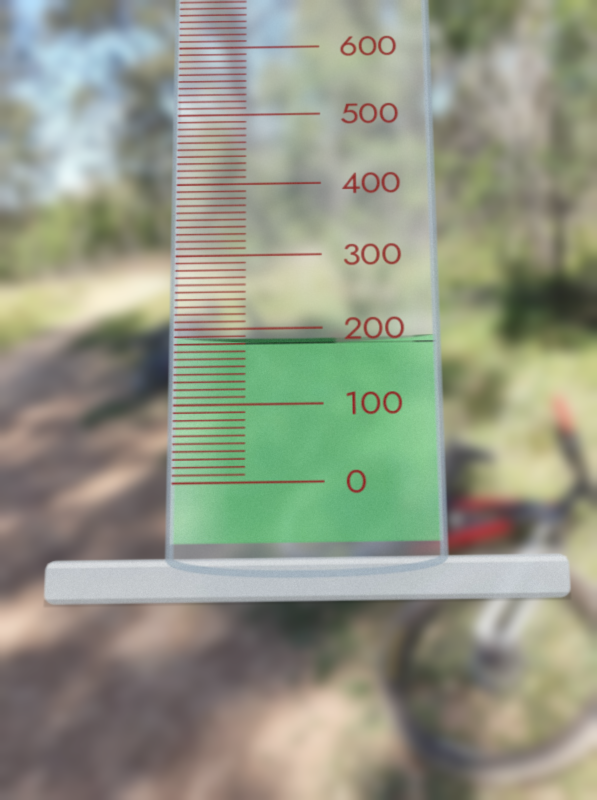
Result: 180 (mL)
